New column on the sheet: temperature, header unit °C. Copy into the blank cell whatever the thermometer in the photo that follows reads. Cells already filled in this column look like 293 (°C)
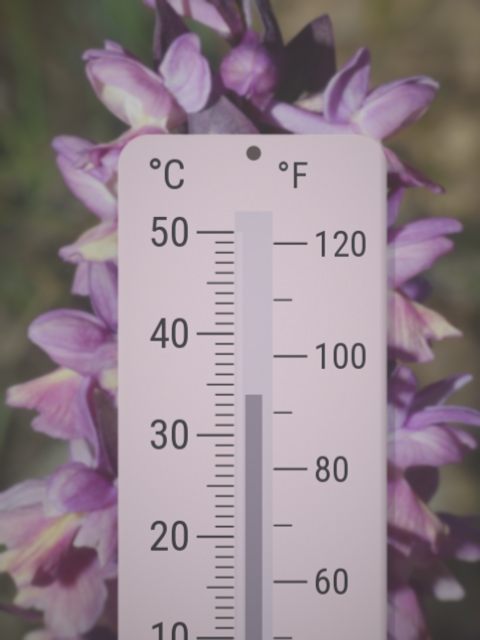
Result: 34 (°C)
